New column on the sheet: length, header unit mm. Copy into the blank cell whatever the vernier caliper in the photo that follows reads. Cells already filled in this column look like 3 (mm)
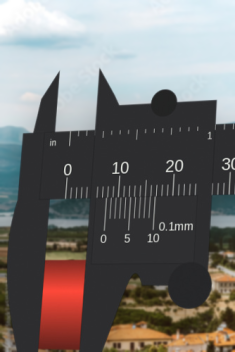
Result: 7.8 (mm)
